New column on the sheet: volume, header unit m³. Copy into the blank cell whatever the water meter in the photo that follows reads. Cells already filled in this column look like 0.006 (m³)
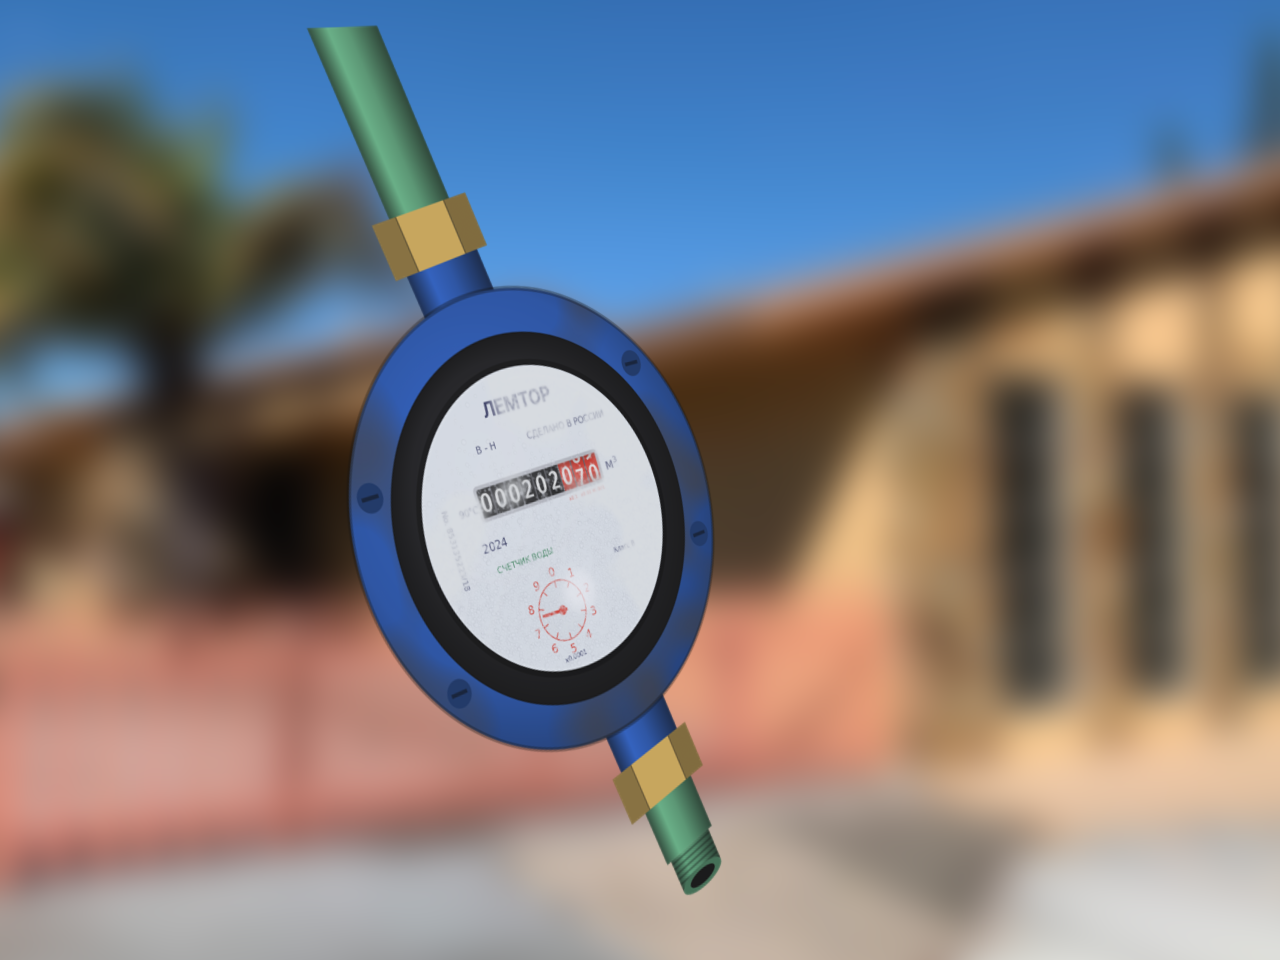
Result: 202.0697 (m³)
